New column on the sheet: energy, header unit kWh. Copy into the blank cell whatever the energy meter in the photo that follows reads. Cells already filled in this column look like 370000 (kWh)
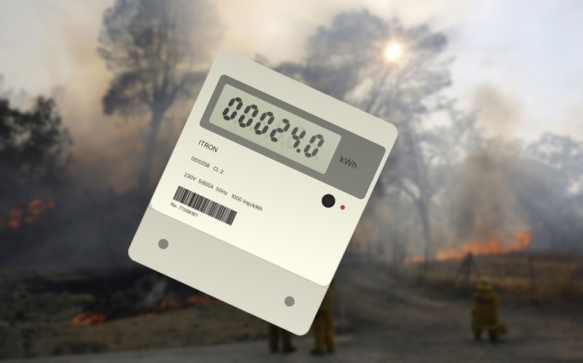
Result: 24.0 (kWh)
